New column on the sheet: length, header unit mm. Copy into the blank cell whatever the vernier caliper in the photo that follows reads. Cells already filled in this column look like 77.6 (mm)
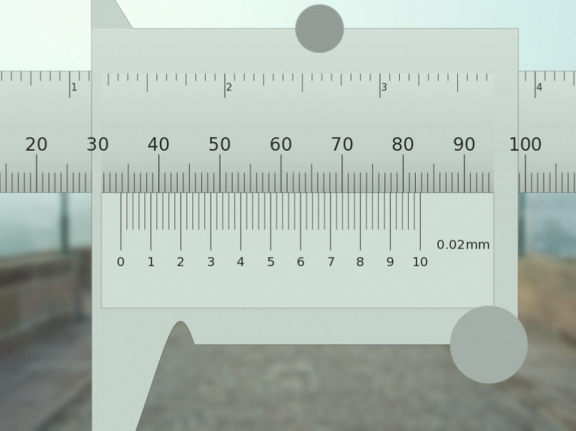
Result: 33.8 (mm)
